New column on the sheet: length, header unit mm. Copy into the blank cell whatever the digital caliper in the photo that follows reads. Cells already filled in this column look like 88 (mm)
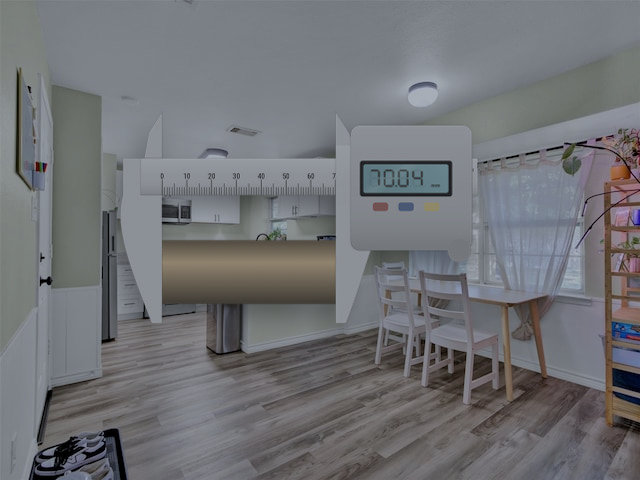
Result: 70.04 (mm)
